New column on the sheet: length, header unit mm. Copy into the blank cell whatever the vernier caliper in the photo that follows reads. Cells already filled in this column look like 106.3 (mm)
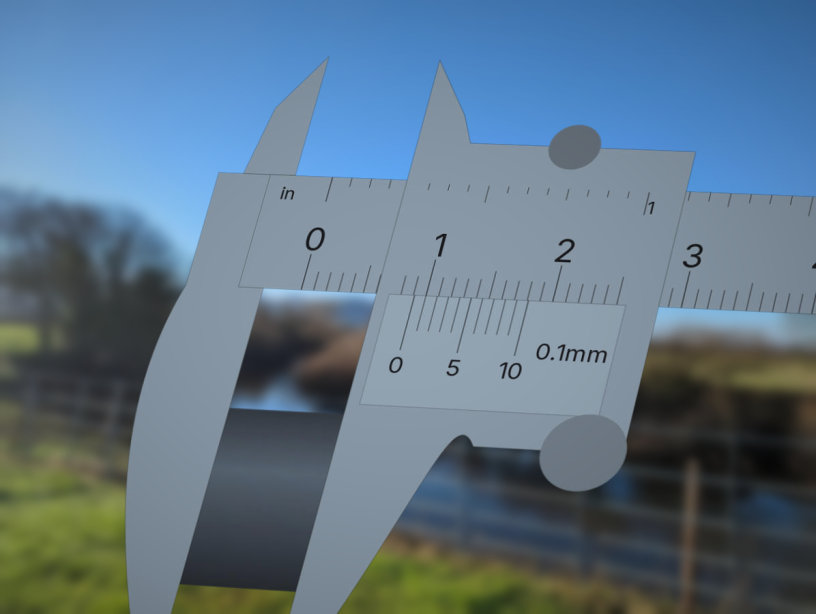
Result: 9.1 (mm)
